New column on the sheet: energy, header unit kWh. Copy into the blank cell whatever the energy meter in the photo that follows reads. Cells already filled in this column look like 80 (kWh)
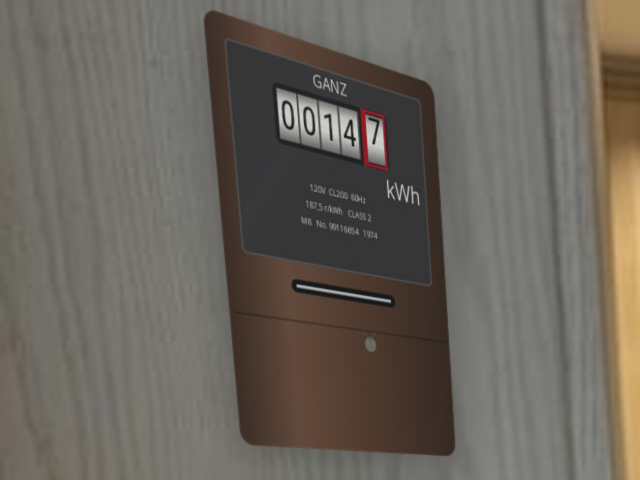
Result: 14.7 (kWh)
